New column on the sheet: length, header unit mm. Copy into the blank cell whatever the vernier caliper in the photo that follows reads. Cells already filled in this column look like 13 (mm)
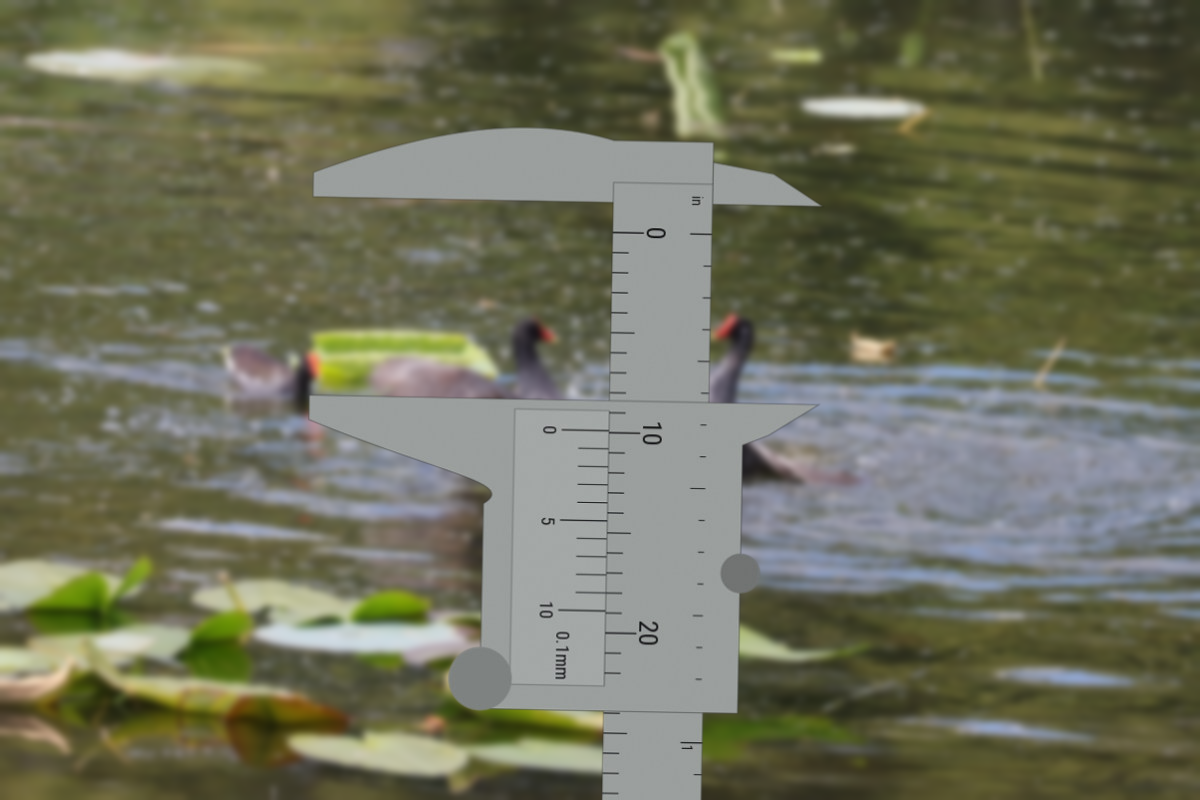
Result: 9.9 (mm)
